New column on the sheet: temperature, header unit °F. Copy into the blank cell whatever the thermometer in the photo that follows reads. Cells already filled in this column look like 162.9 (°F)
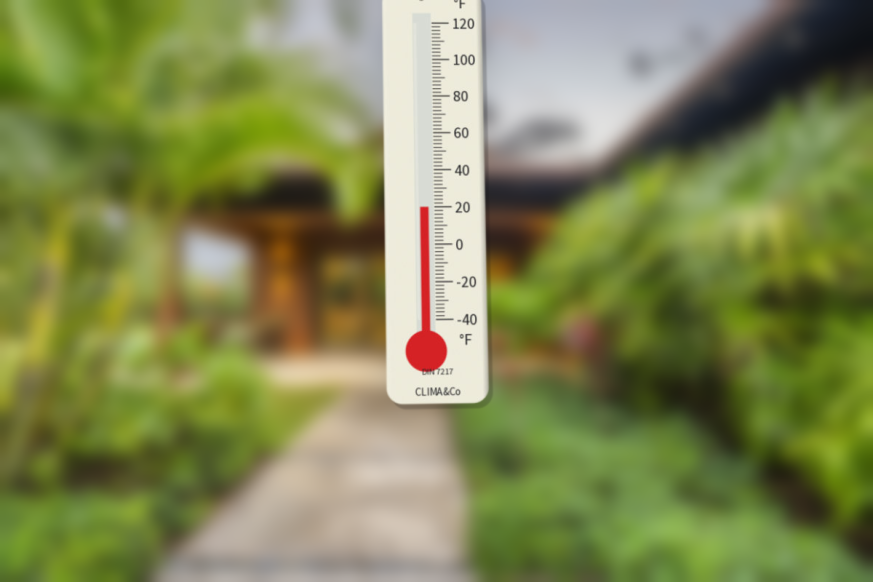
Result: 20 (°F)
